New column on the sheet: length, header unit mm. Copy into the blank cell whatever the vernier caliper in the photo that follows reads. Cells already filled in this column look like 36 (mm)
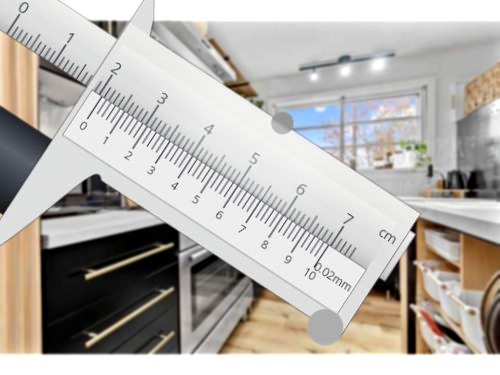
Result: 20.6 (mm)
